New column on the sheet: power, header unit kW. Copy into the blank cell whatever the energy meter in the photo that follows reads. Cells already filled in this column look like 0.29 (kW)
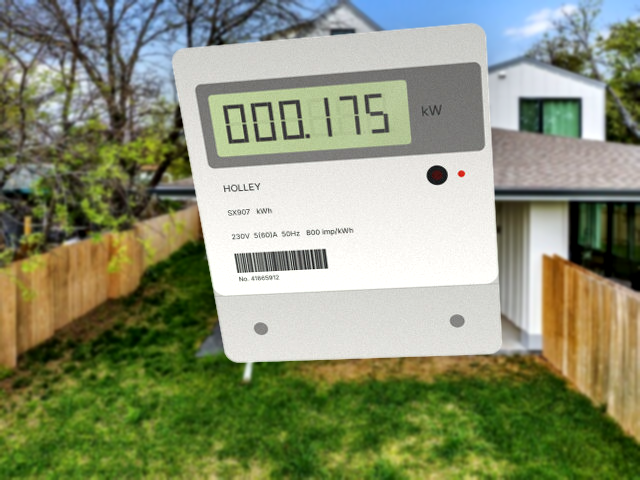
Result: 0.175 (kW)
